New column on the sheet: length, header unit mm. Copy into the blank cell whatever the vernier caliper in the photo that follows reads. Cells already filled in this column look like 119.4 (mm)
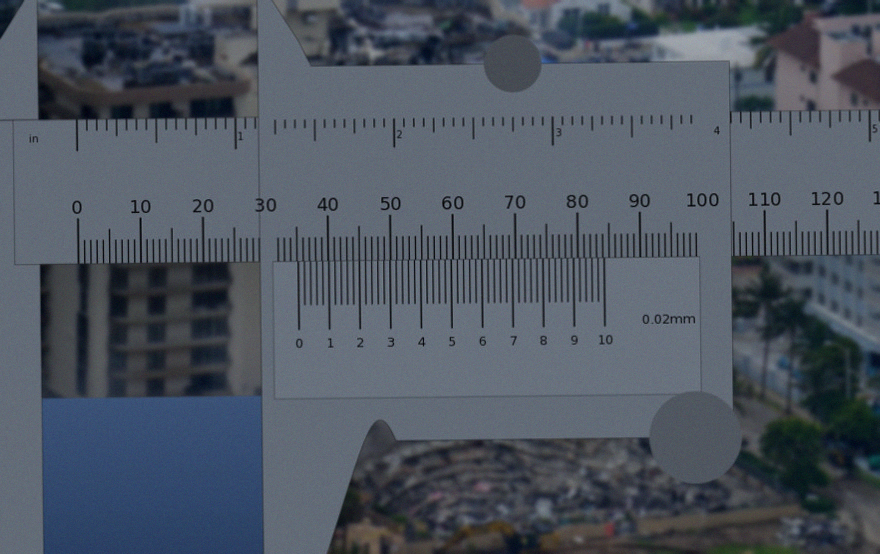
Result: 35.2 (mm)
